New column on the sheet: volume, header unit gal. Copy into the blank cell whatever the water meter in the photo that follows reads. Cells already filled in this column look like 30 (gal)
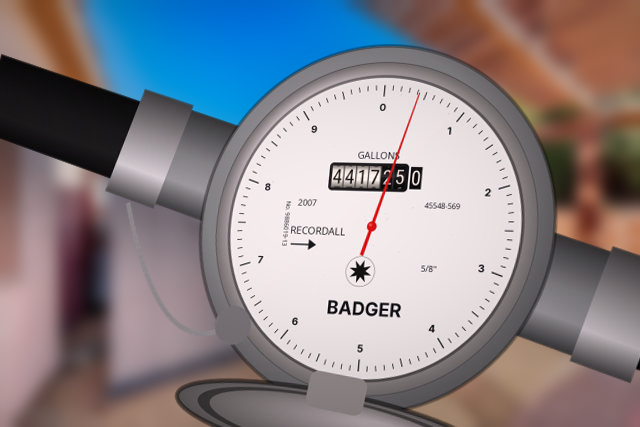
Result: 4417250.4 (gal)
